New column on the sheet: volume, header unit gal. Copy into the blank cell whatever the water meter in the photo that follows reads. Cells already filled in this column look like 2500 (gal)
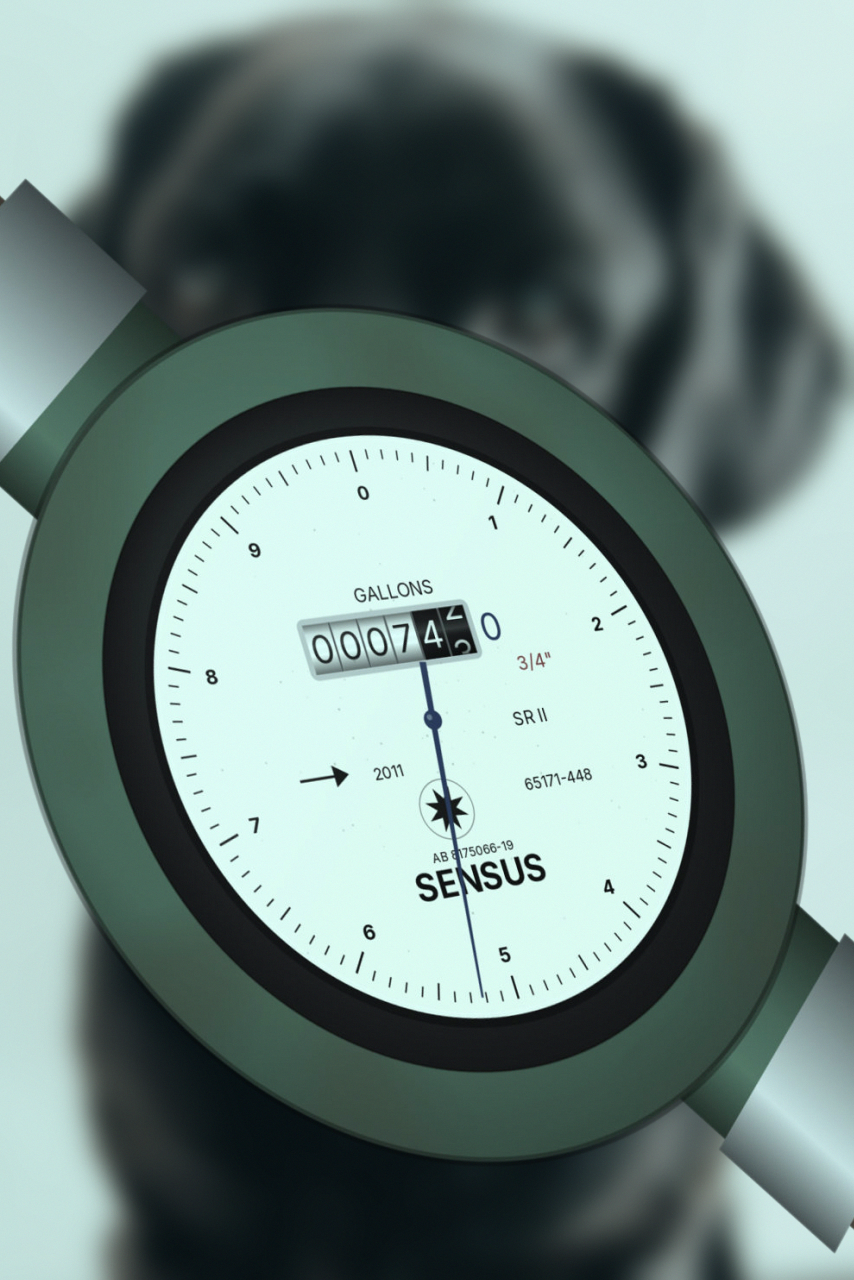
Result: 7425.2 (gal)
